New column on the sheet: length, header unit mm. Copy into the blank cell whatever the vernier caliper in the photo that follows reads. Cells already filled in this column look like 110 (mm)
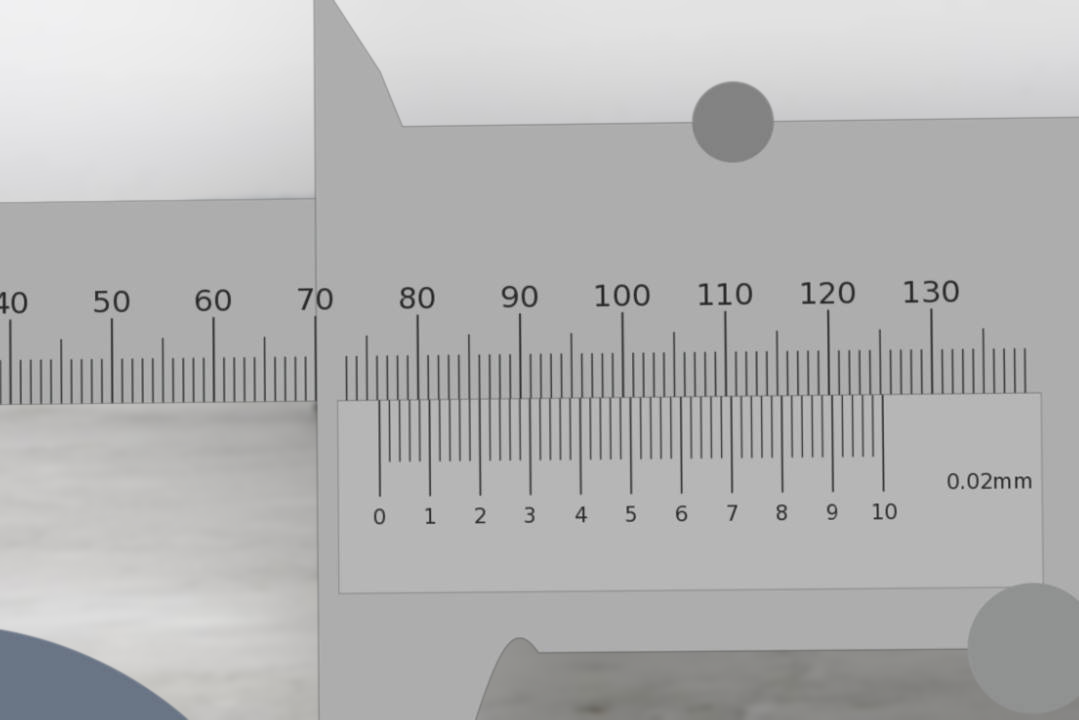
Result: 76.2 (mm)
